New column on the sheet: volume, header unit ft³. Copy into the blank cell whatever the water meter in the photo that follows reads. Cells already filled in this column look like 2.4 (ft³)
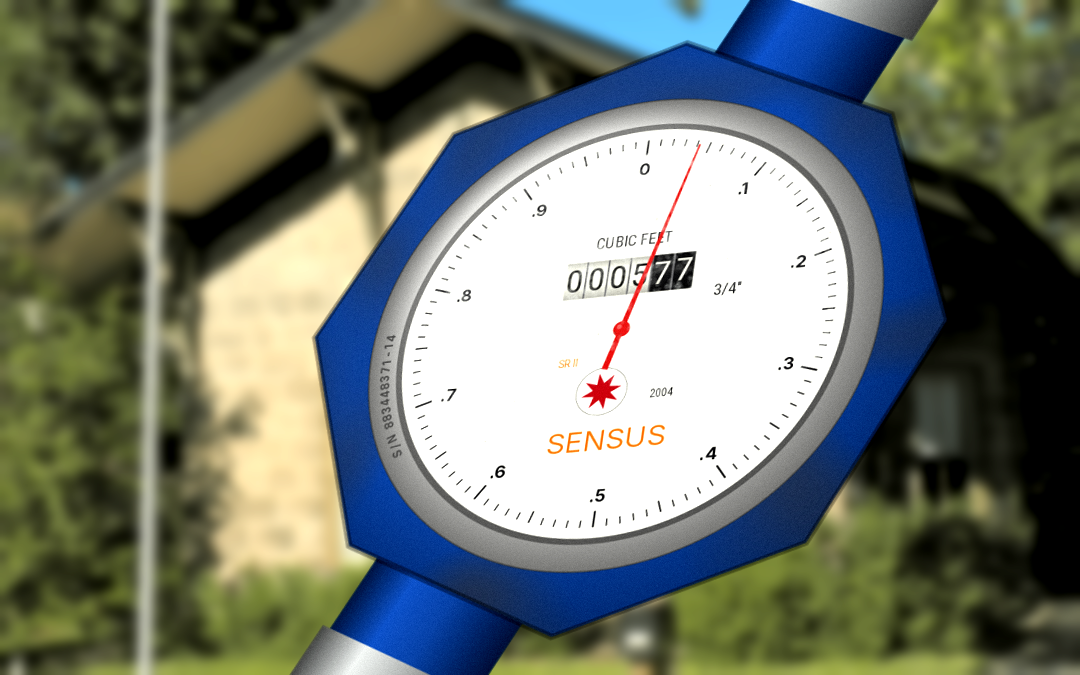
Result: 577.04 (ft³)
